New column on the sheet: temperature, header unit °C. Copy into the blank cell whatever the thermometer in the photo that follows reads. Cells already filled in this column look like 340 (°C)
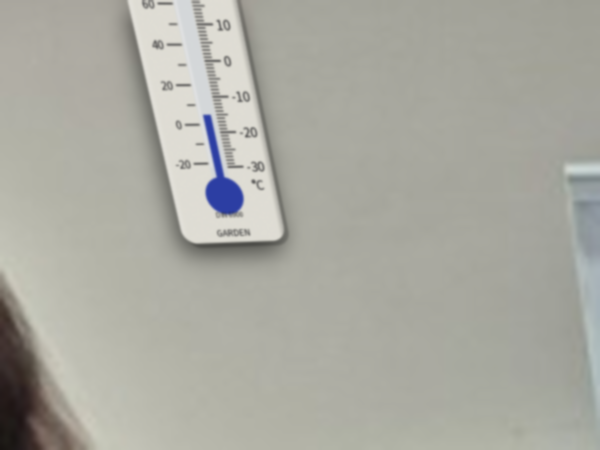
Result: -15 (°C)
